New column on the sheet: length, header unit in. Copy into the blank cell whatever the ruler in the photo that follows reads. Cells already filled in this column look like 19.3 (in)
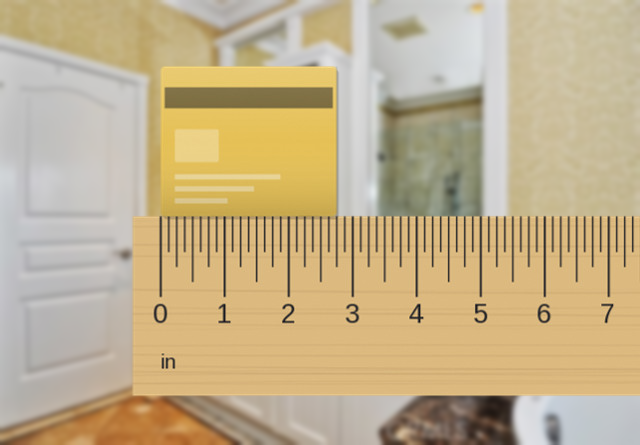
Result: 2.75 (in)
